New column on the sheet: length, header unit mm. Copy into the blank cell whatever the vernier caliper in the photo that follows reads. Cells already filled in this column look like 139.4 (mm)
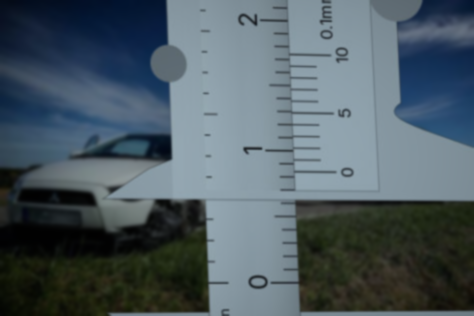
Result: 8.4 (mm)
